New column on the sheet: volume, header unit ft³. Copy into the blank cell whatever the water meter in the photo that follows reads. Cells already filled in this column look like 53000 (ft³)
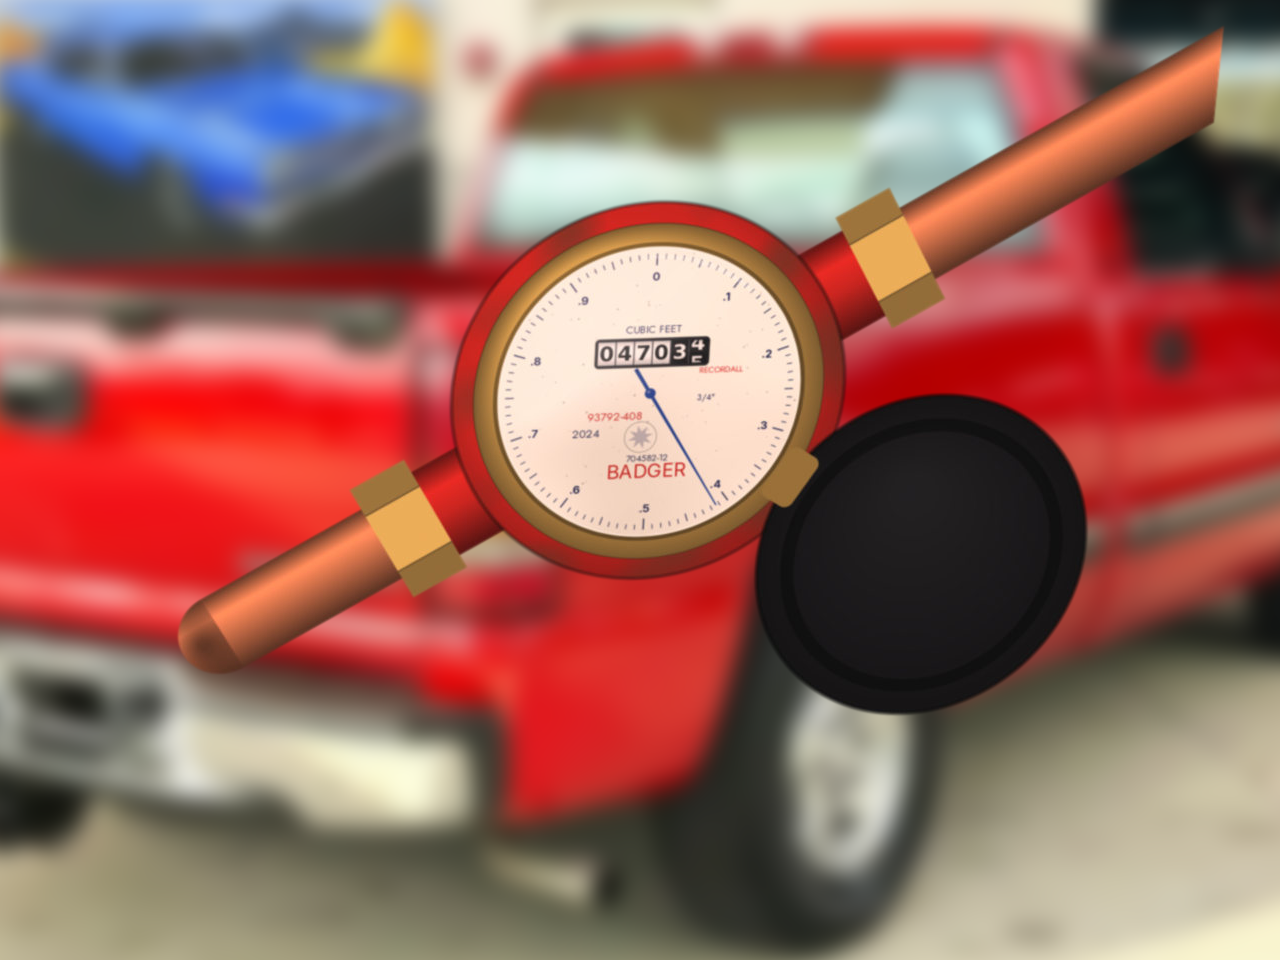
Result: 47034.41 (ft³)
